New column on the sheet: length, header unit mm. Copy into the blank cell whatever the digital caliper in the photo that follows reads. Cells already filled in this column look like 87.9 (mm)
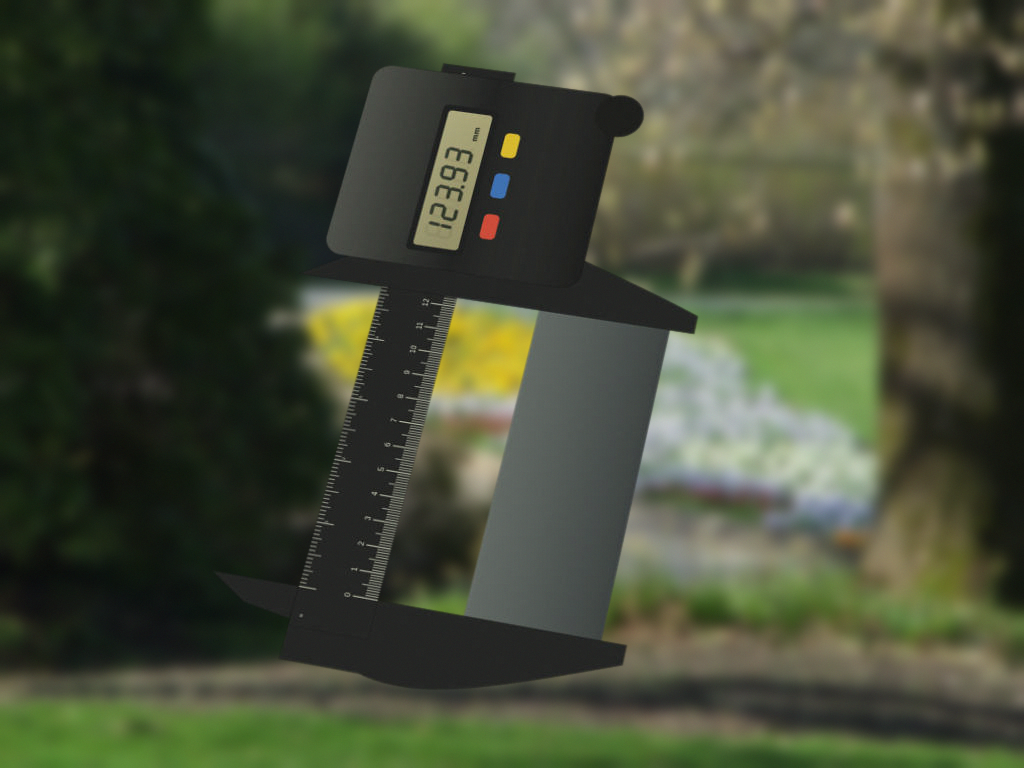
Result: 123.93 (mm)
